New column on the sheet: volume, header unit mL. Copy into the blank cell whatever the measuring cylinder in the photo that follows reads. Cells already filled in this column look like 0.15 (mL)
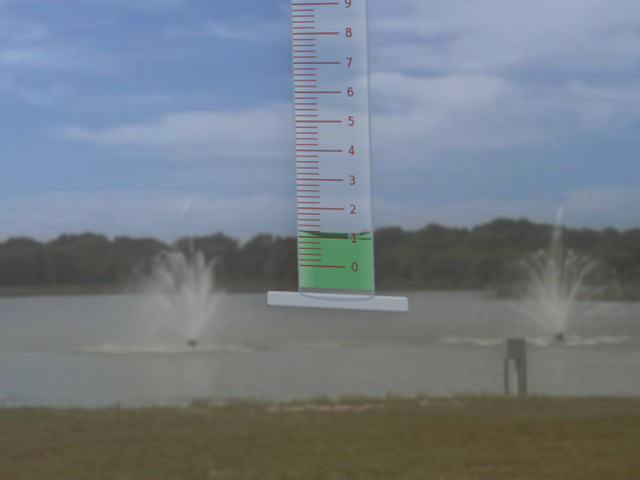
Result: 1 (mL)
